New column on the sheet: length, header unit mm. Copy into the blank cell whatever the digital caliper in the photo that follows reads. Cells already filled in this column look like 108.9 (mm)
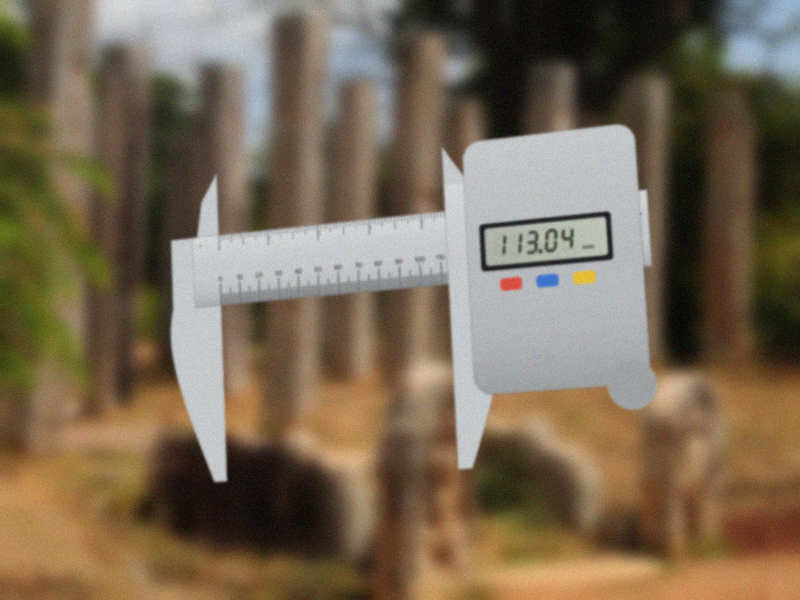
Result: 113.04 (mm)
